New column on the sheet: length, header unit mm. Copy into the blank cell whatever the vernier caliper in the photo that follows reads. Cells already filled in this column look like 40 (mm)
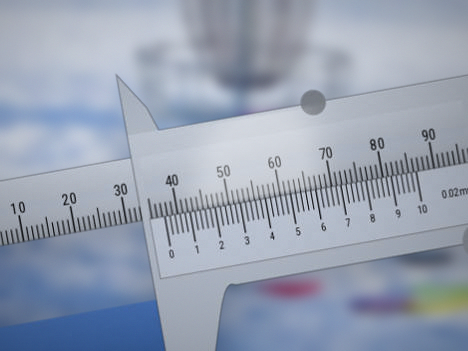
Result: 37.5 (mm)
